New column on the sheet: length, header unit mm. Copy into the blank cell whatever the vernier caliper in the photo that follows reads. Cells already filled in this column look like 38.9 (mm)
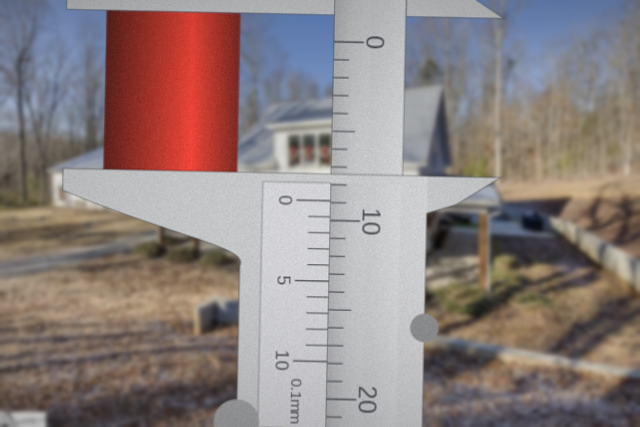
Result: 8.9 (mm)
